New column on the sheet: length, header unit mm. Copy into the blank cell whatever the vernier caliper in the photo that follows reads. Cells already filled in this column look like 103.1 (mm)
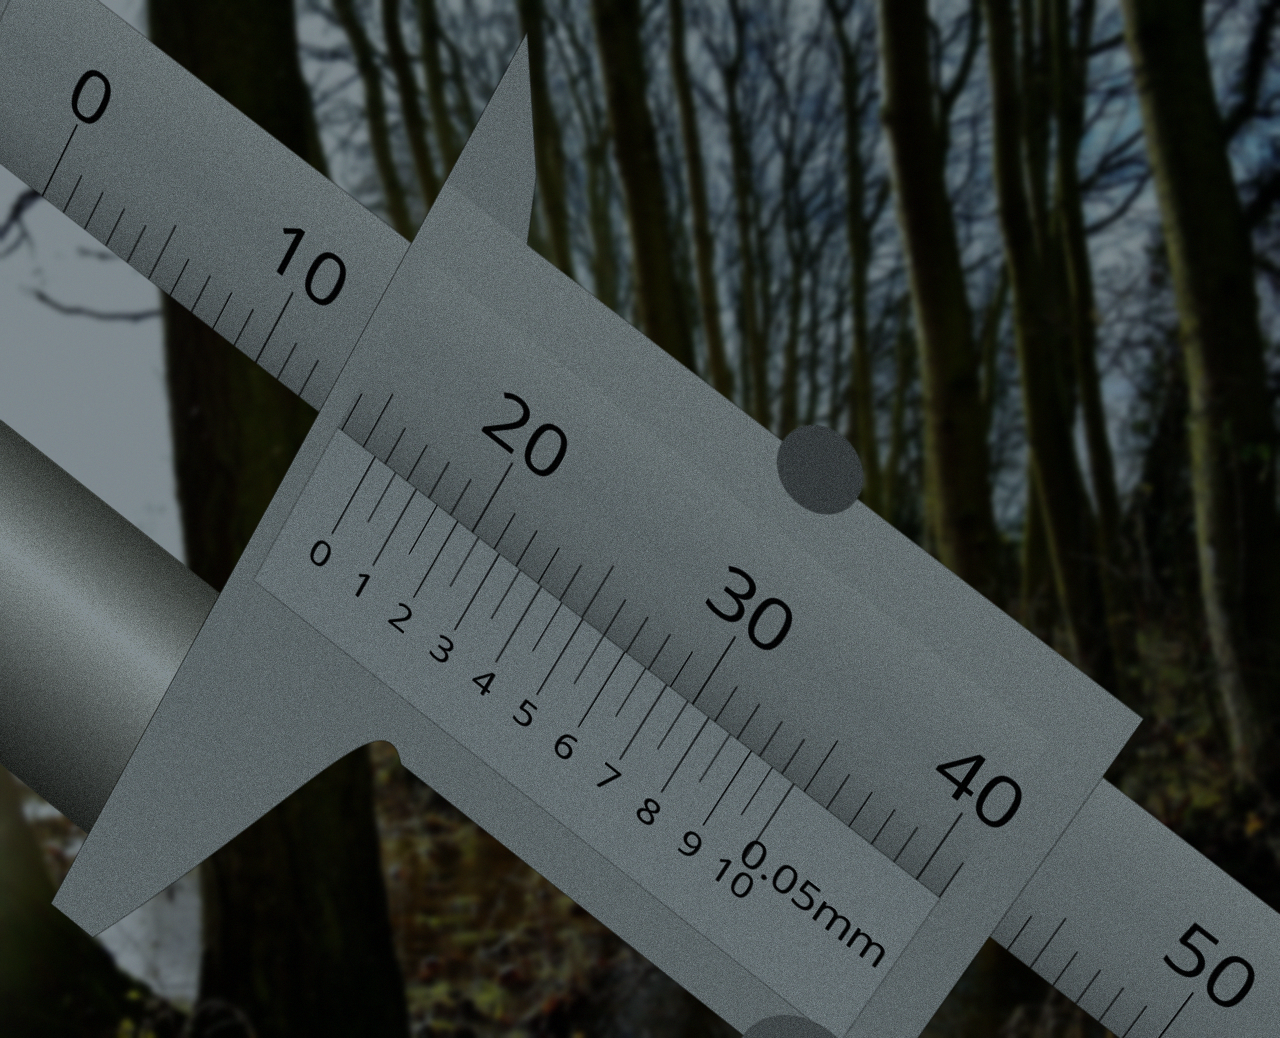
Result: 15.55 (mm)
